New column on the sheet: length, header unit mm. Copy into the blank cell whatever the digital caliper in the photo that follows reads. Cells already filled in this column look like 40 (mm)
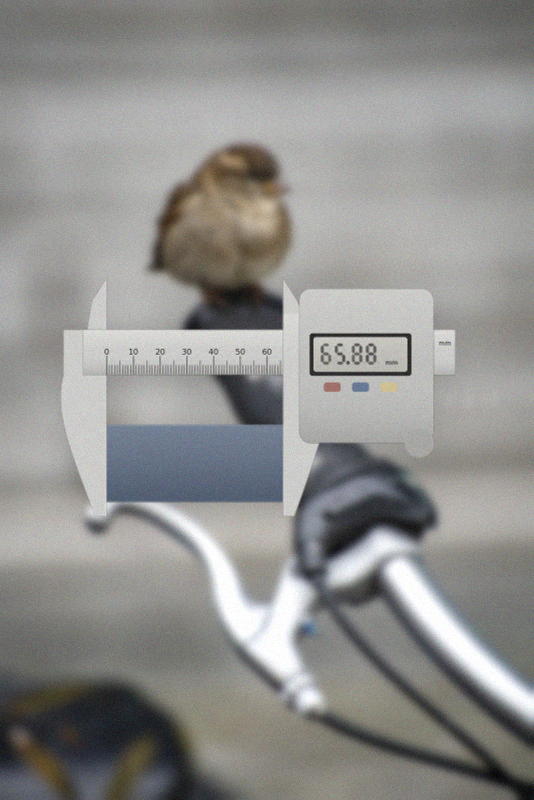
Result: 65.88 (mm)
